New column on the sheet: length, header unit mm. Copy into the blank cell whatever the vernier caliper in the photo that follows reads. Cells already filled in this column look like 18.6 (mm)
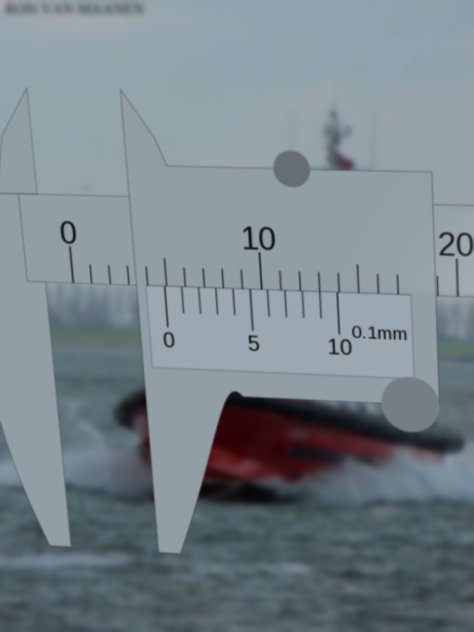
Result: 4.9 (mm)
